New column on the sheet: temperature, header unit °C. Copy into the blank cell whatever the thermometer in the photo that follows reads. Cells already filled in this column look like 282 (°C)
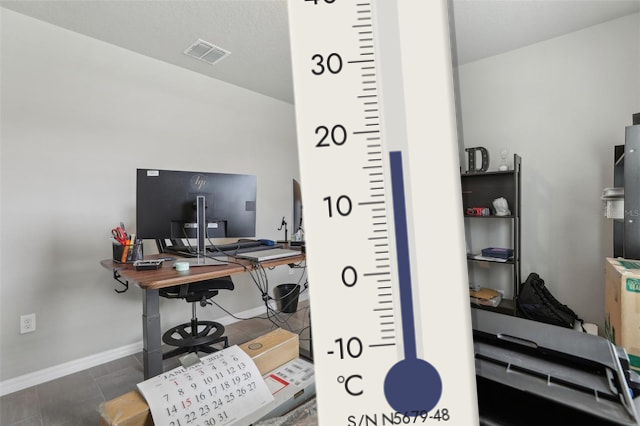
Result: 17 (°C)
